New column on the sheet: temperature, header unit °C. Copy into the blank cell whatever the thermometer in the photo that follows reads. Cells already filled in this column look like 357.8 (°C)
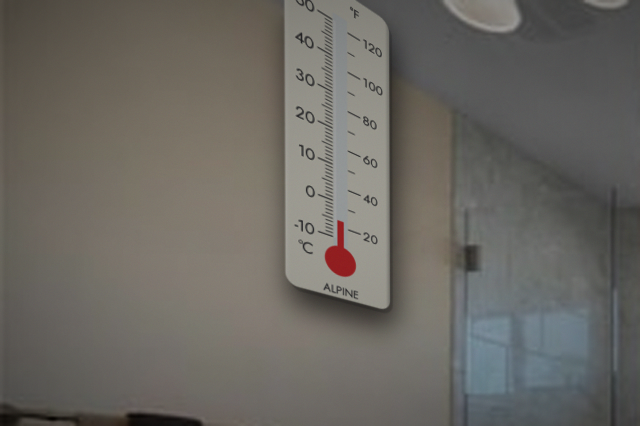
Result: -5 (°C)
